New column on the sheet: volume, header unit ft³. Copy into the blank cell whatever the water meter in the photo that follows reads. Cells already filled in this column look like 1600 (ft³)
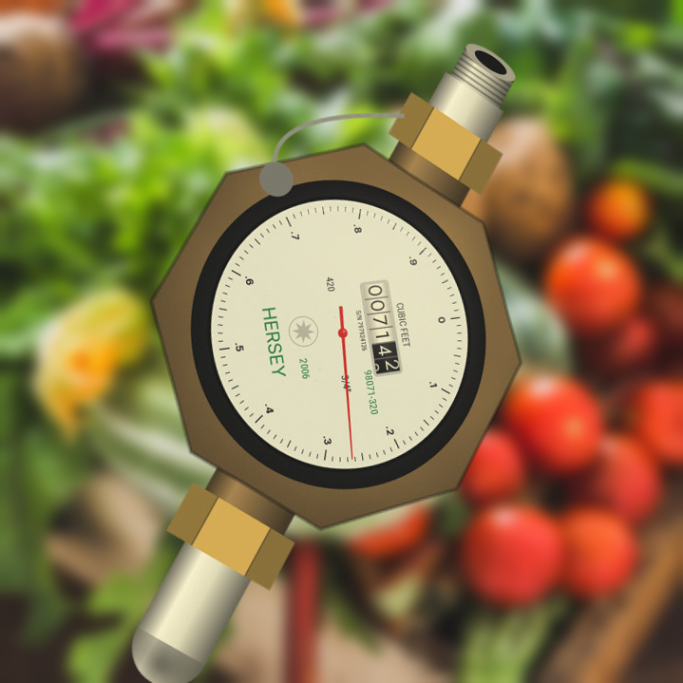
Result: 7142.26 (ft³)
